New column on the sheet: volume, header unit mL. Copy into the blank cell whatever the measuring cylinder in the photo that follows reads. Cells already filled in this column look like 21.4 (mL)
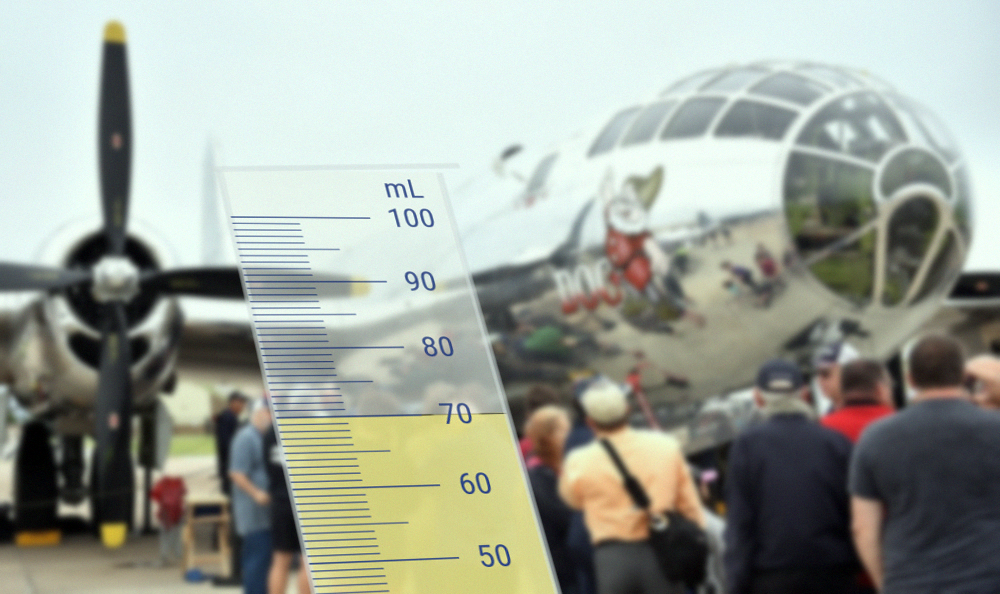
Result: 70 (mL)
